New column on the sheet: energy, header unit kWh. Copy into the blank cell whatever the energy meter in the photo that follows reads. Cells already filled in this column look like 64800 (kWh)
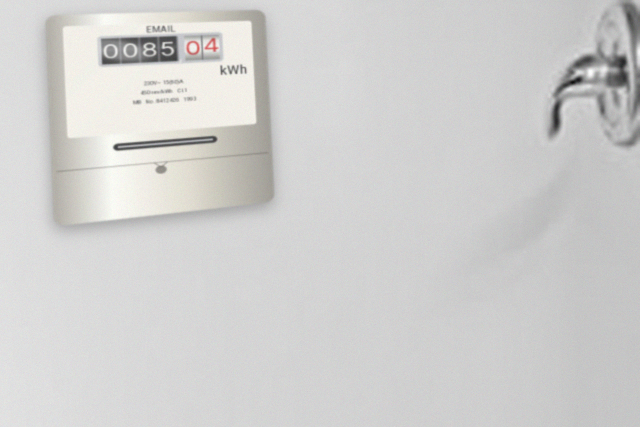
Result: 85.04 (kWh)
